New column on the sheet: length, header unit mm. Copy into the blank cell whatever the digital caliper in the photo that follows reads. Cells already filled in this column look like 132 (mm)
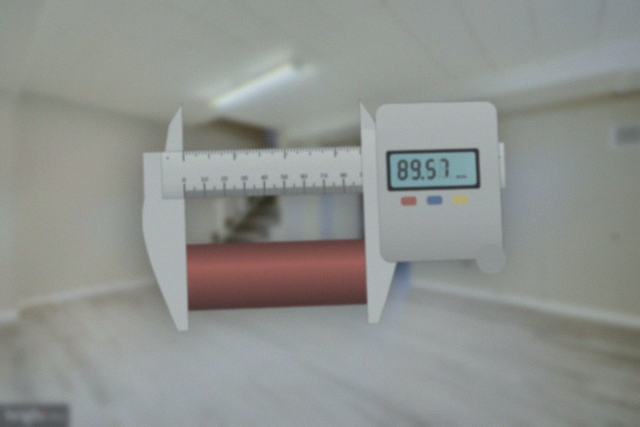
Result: 89.57 (mm)
